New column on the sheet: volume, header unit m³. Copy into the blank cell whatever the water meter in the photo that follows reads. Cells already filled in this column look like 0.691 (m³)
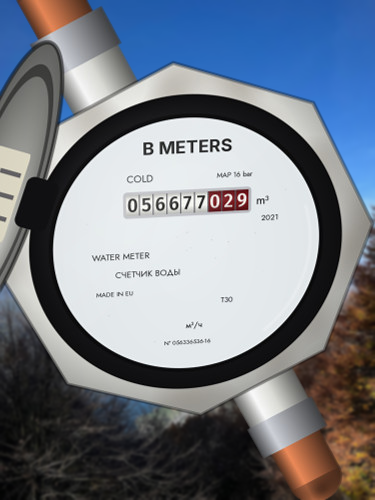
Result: 56677.029 (m³)
